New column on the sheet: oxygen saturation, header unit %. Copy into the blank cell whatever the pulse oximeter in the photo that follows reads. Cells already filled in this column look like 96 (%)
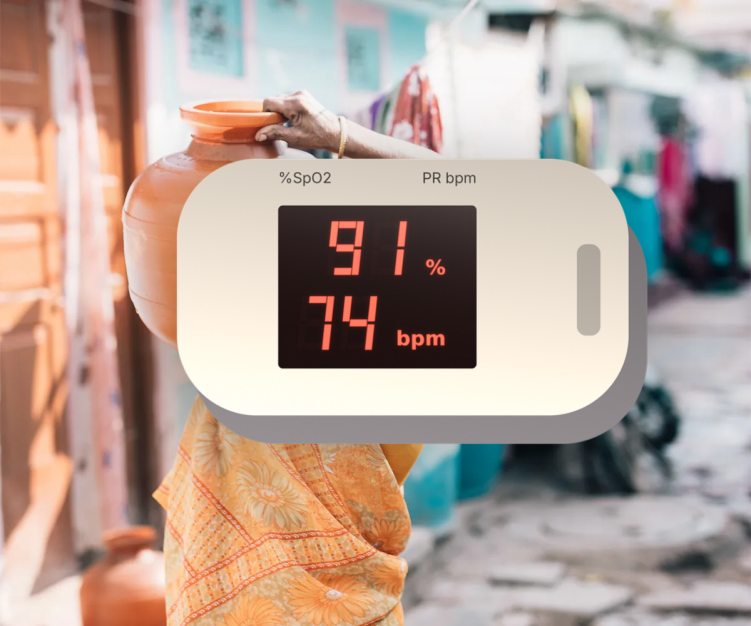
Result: 91 (%)
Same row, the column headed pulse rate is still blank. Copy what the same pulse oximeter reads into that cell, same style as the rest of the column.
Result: 74 (bpm)
